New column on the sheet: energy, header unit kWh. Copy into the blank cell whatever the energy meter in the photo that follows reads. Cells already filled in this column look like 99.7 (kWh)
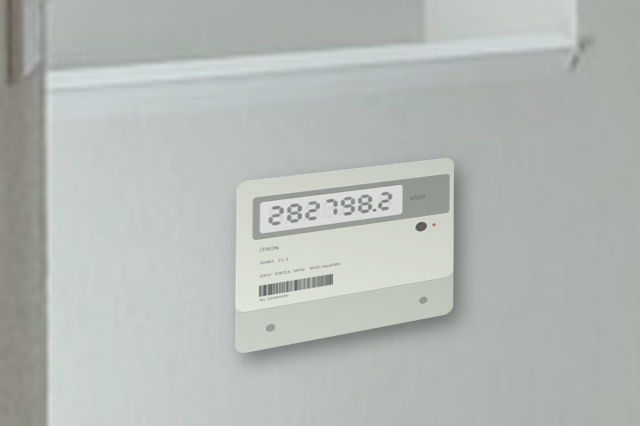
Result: 282798.2 (kWh)
